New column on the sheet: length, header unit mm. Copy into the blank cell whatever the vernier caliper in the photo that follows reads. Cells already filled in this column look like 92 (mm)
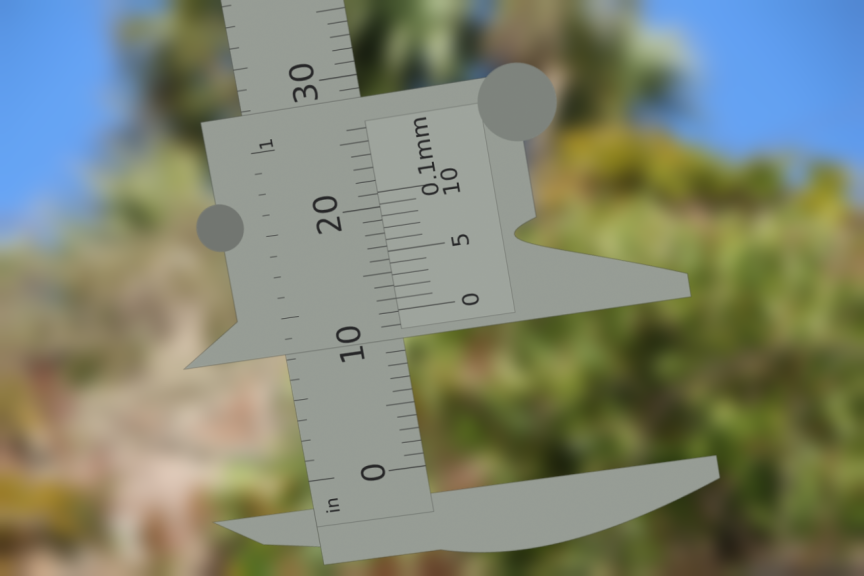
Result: 12.1 (mm)
